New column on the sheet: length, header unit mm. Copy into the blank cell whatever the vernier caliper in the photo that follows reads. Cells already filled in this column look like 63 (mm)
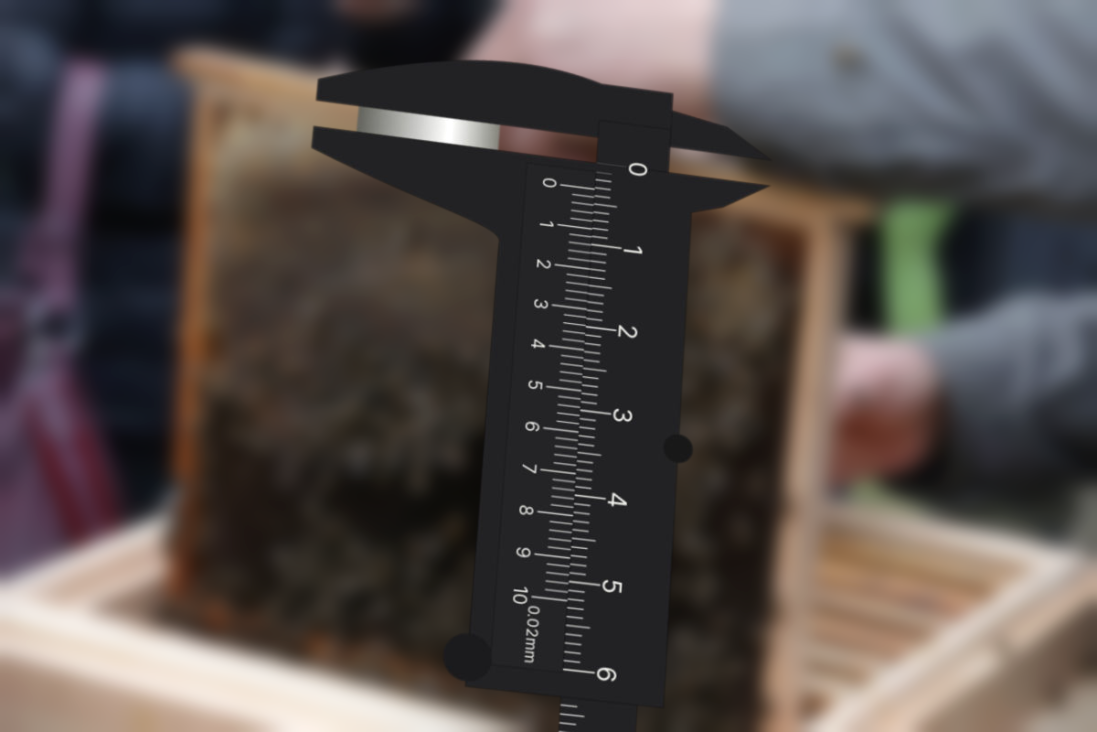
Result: 3.2 (mm)
